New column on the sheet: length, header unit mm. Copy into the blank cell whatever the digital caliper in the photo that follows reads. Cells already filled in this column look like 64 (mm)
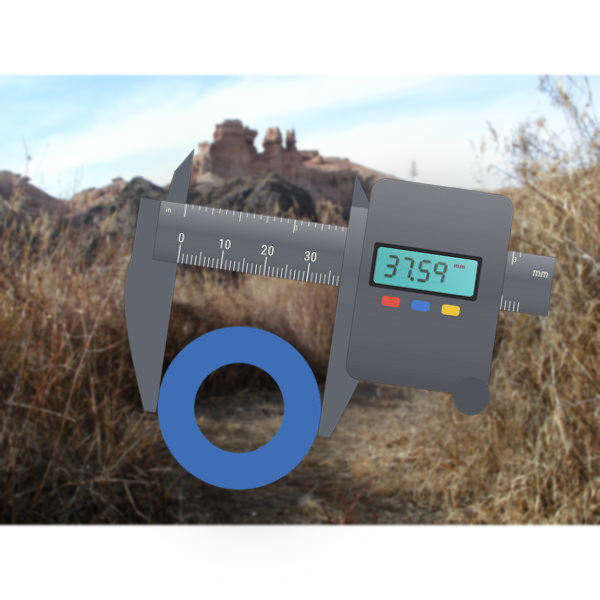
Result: 37.59 (mm)
